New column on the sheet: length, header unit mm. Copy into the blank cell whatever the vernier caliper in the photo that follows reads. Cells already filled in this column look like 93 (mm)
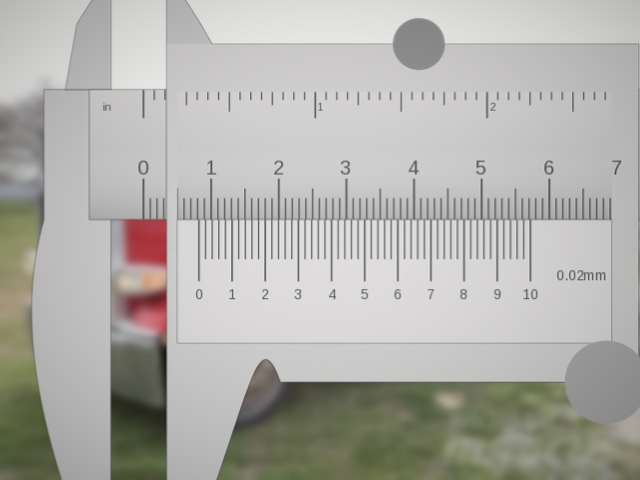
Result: 8.2 (mm)
